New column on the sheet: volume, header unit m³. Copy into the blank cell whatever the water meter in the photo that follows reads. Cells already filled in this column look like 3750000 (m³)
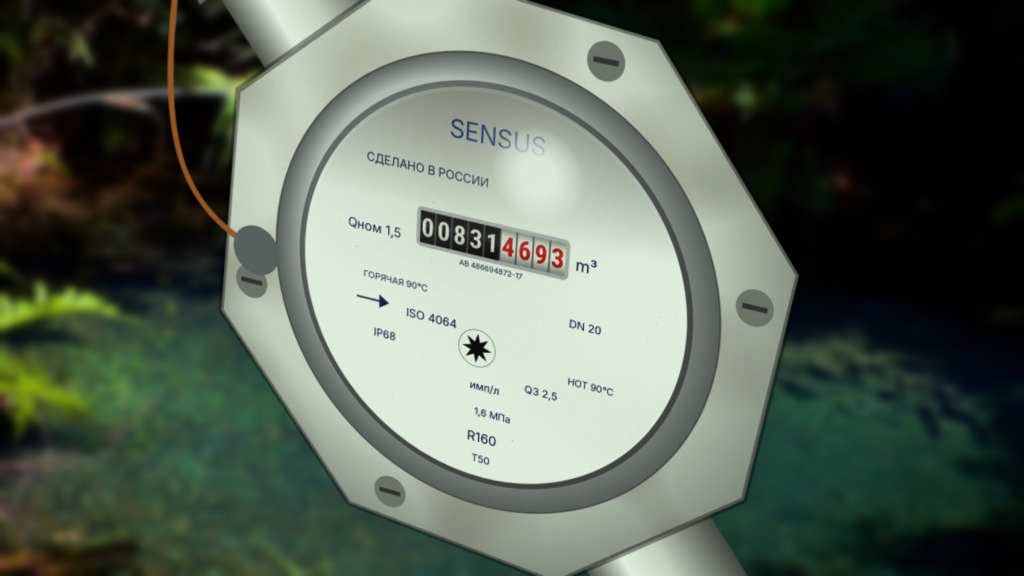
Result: 831.4693 (m³)
